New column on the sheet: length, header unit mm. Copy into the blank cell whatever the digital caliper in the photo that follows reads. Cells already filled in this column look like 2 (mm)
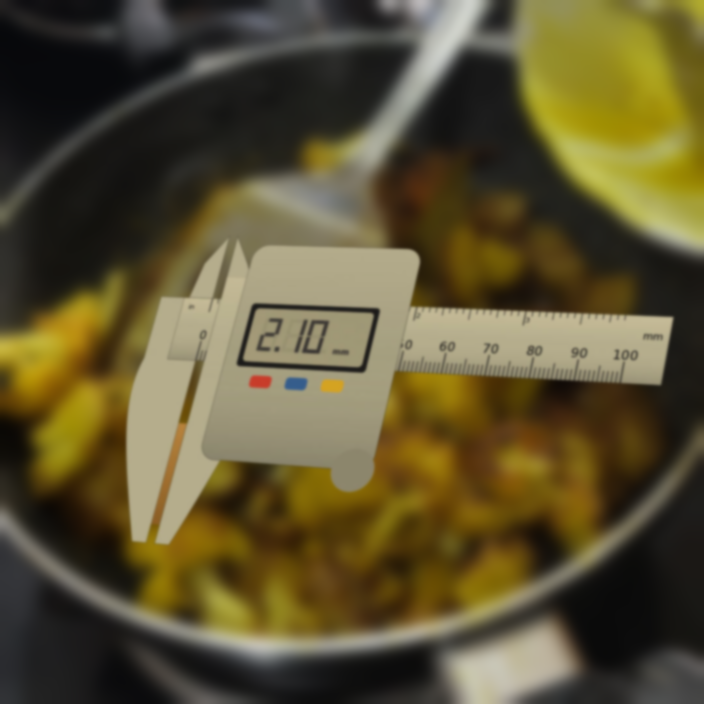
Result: 2.10 (mm)
